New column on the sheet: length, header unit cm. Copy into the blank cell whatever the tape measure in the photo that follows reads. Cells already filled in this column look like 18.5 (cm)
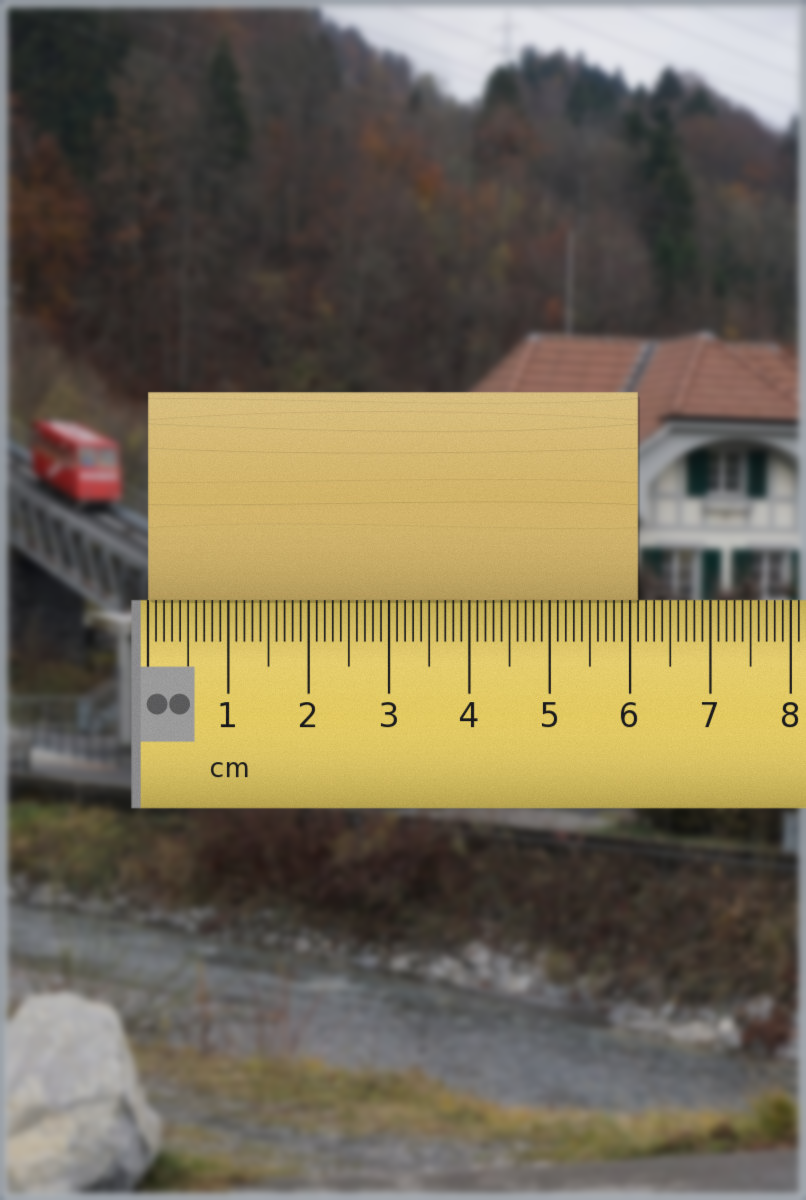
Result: 6.1 (cm)
